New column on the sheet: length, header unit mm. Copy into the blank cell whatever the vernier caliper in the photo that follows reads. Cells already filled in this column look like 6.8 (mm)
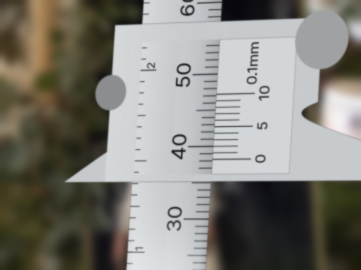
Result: 38.2 (mm)
